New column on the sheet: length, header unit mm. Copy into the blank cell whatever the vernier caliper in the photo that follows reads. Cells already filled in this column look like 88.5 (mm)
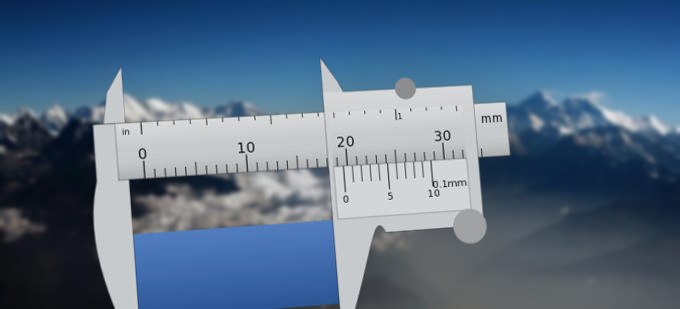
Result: 19.6 (mm)
